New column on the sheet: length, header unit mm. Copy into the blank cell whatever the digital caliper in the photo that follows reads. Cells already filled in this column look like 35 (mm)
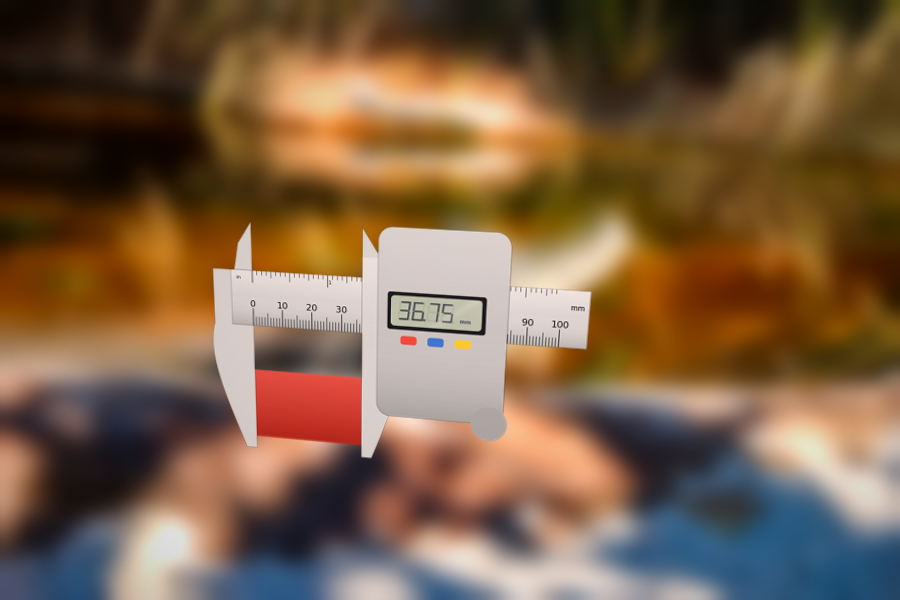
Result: 36.75 (mm)
